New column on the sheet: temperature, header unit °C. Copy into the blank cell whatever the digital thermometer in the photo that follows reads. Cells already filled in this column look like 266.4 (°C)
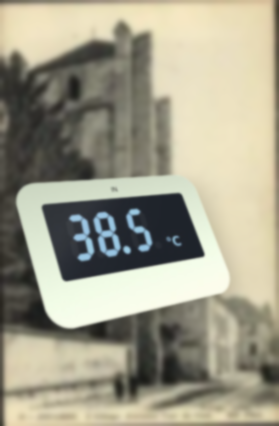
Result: 38.5 (°C)
